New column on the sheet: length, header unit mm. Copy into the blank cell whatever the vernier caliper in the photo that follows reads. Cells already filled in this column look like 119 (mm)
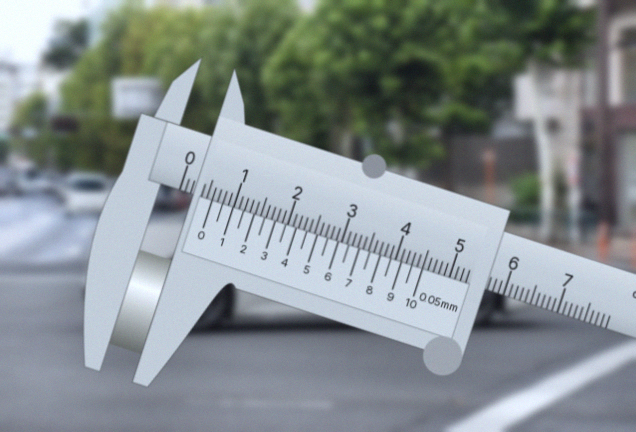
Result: 6.0 (mm)
